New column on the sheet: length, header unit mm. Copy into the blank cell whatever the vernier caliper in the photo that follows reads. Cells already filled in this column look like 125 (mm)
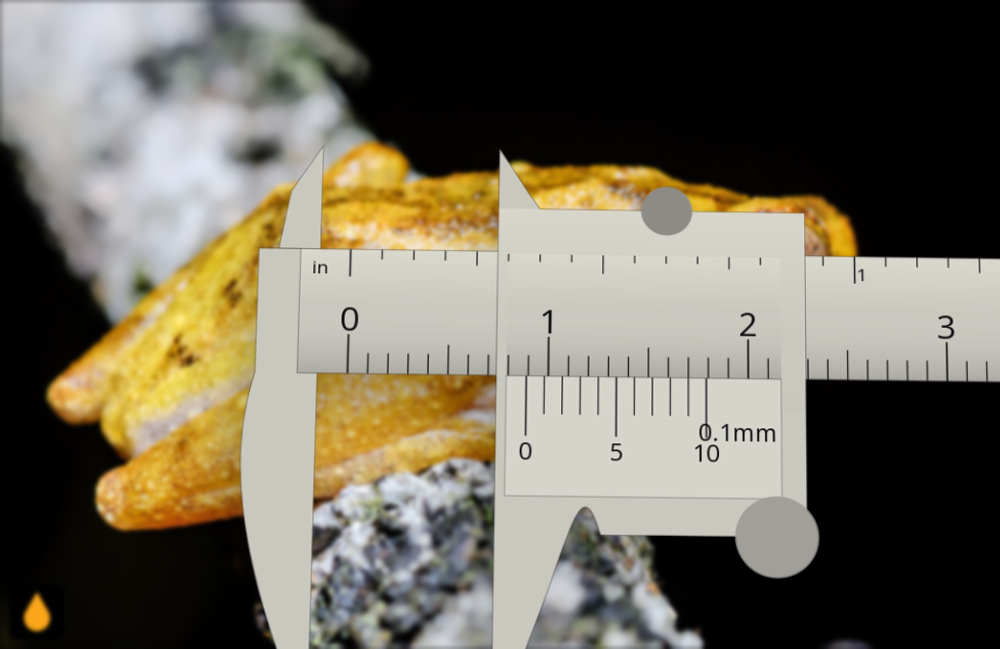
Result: 8.9 (mm)
